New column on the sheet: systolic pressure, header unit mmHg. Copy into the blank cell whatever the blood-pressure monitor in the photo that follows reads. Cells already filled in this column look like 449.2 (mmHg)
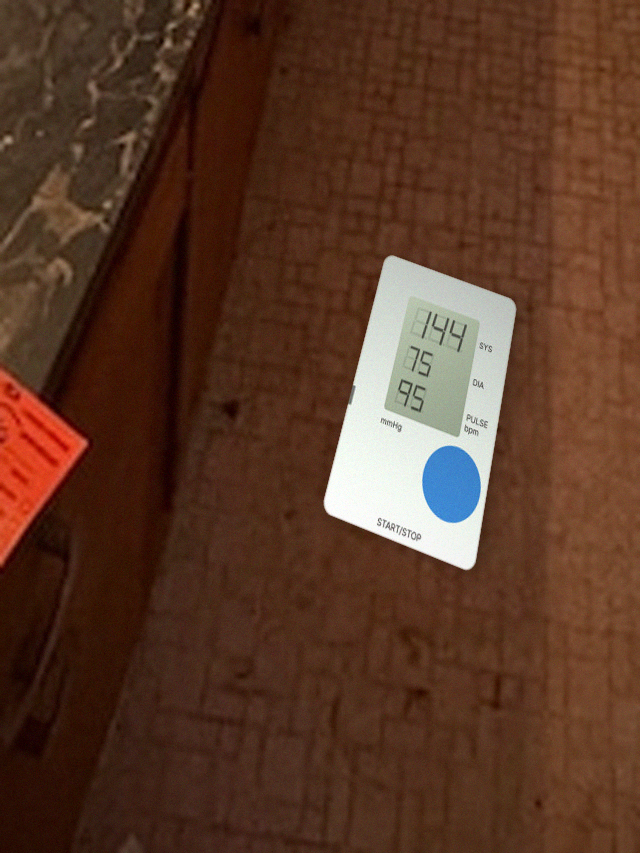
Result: 144 (mmHg)
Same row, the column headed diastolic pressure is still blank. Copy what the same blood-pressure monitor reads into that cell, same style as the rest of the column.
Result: 75 (mmHg)
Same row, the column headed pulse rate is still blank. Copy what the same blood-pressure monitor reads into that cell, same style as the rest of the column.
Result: 95 (bpm)
